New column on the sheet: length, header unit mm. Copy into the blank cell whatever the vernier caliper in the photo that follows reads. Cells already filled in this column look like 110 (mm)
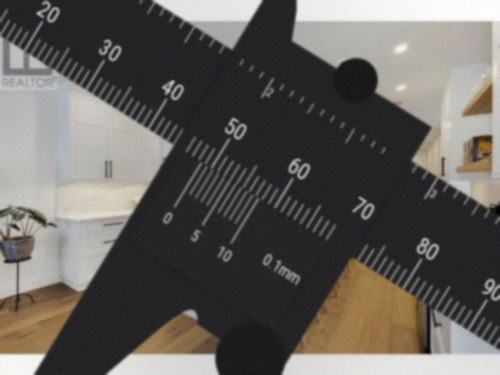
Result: 48.5 (mm)
